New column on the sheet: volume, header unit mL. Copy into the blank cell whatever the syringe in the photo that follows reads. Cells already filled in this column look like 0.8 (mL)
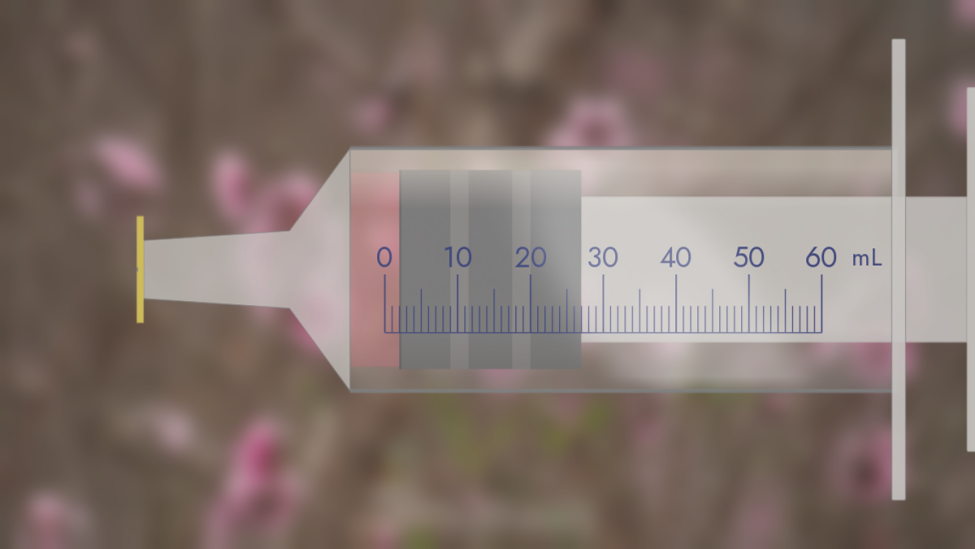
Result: 2 (mL)
